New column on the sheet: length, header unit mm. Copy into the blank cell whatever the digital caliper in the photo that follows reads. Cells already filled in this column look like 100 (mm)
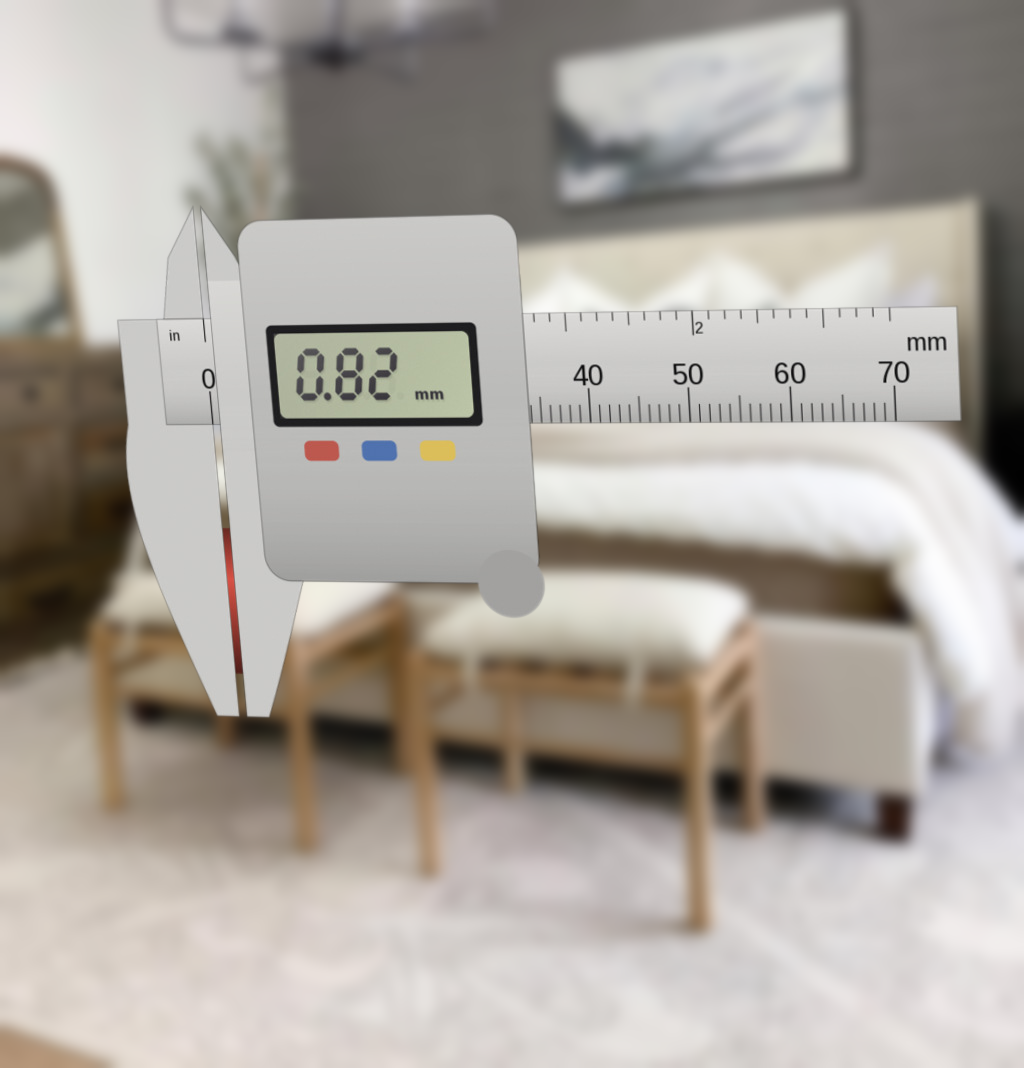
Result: 0.82 (mm)
